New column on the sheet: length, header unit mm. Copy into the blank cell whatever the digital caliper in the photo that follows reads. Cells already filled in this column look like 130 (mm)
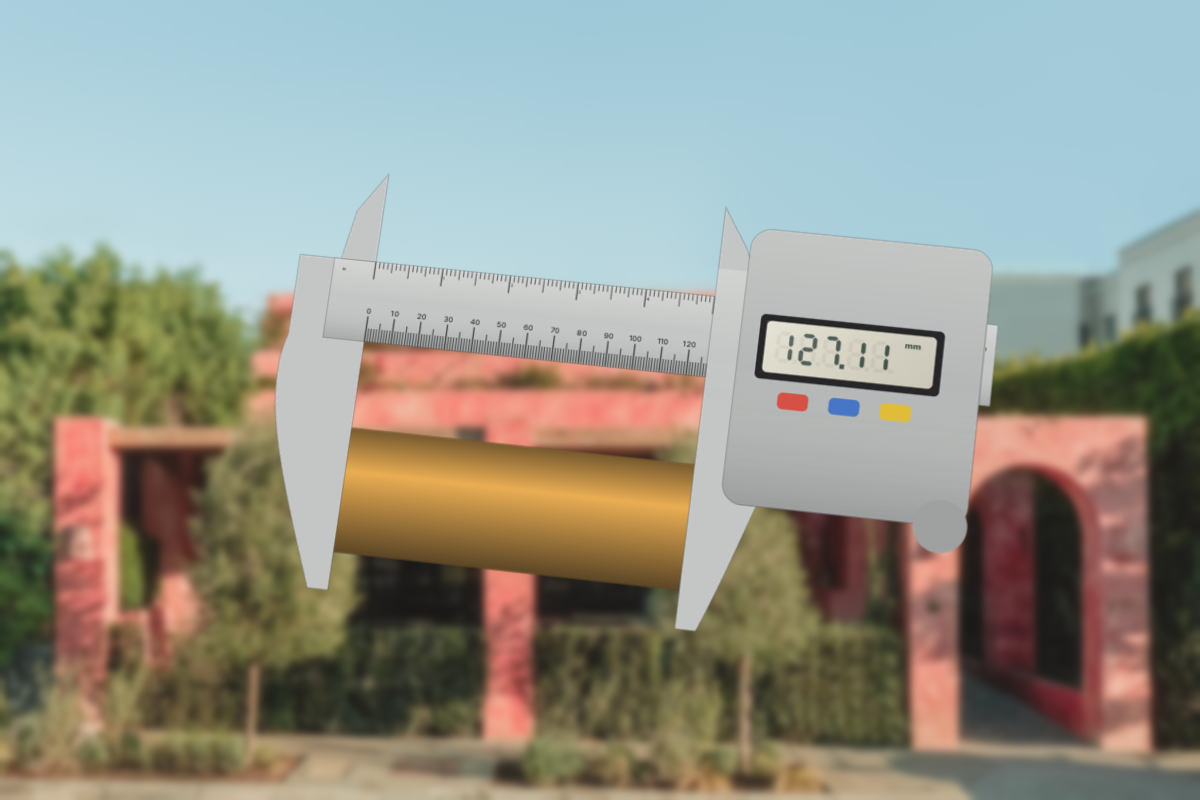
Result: 127.11 (mm)
